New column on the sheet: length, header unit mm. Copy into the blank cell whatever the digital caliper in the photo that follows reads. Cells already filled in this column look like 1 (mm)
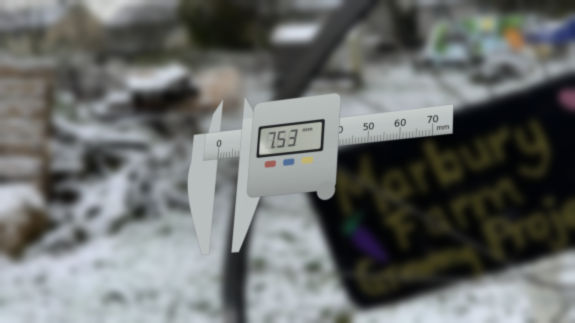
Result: 7.53 (mm)
